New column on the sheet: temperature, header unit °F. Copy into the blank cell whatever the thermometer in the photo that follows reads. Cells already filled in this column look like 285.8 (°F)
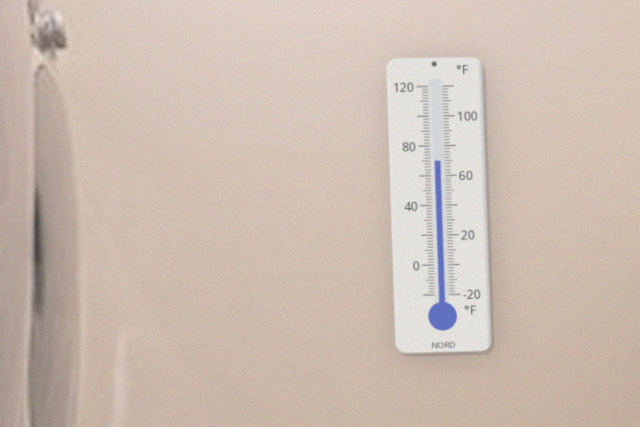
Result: 70 (°F)
